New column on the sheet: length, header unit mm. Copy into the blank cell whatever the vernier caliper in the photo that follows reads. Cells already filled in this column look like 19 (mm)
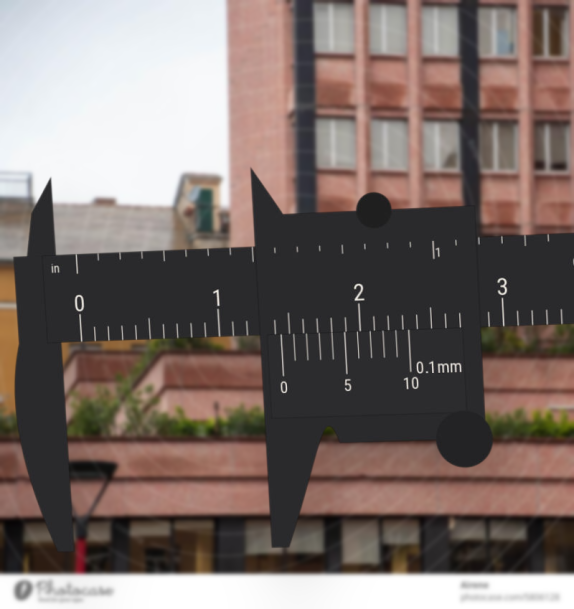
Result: 14.4 (mm)
